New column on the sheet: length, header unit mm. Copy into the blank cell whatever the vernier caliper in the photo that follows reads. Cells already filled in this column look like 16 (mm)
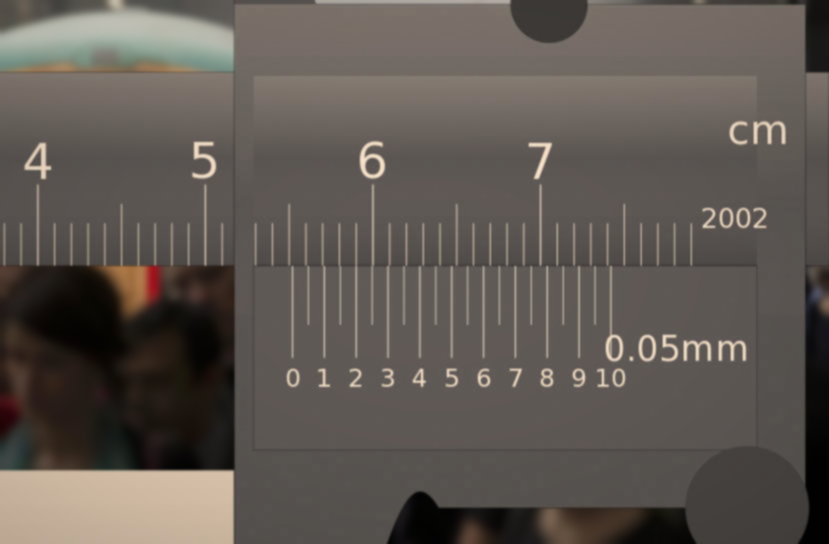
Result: 55.2 (mm)
